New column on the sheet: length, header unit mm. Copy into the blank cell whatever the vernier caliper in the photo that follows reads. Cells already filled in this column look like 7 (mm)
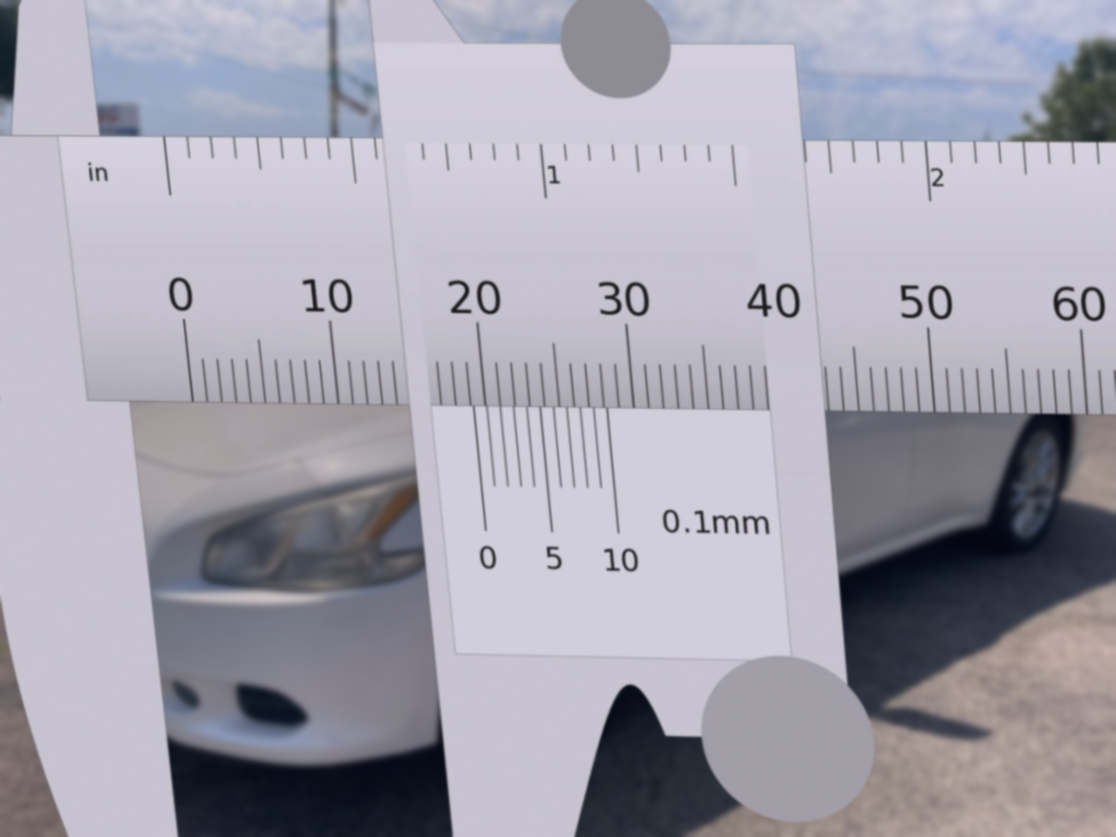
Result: 19.2 (mm)
